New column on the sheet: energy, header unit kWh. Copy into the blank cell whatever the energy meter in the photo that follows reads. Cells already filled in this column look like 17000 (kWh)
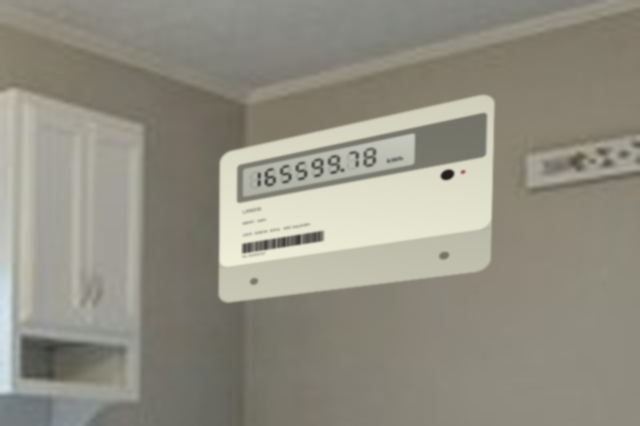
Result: 165599.78 (kWh)
